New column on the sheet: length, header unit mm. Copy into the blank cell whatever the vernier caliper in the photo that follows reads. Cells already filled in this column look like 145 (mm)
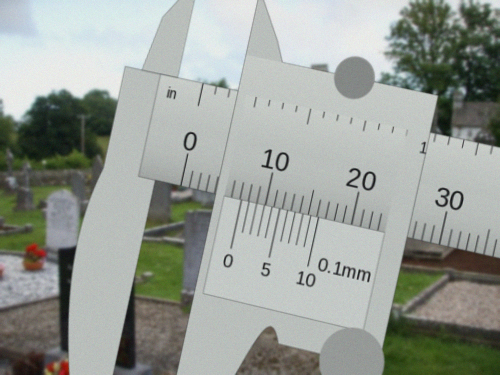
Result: 7.2 (mm)
